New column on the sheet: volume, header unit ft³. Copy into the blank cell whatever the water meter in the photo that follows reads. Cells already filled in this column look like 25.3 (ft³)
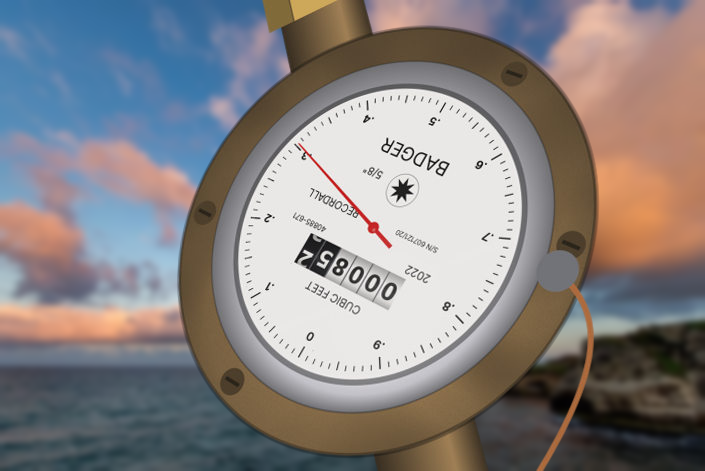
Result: 852.30 (ft³)
